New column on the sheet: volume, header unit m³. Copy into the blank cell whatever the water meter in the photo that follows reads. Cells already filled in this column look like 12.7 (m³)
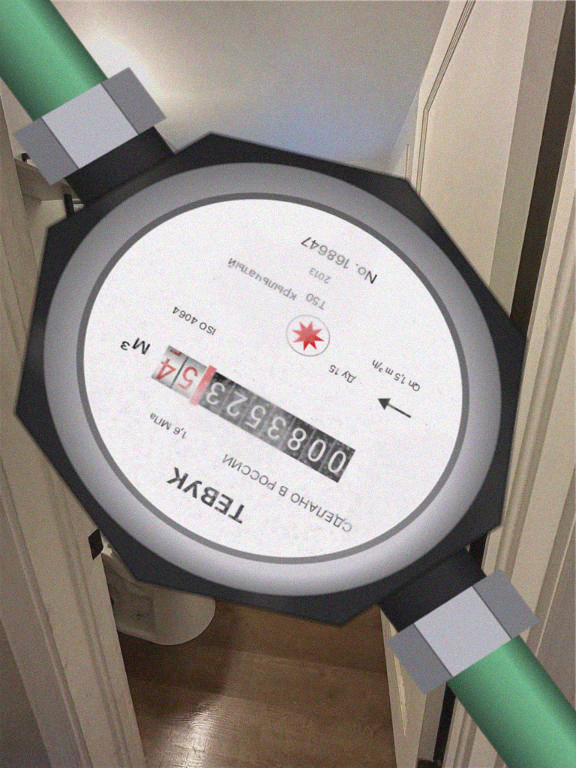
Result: 83523.54 (m³)
